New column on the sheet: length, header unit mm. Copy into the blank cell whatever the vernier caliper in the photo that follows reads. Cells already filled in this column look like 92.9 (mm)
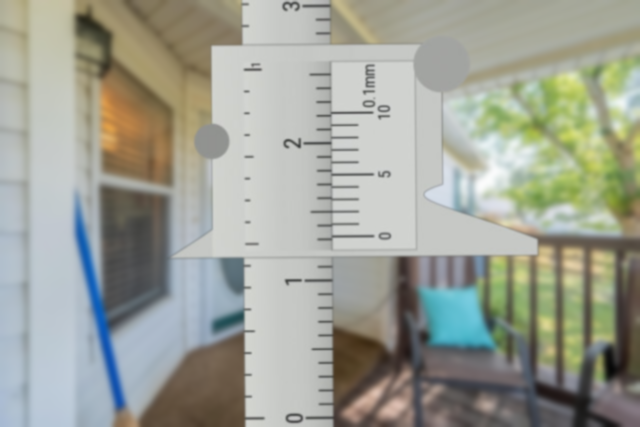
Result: 13.2 (mm)
